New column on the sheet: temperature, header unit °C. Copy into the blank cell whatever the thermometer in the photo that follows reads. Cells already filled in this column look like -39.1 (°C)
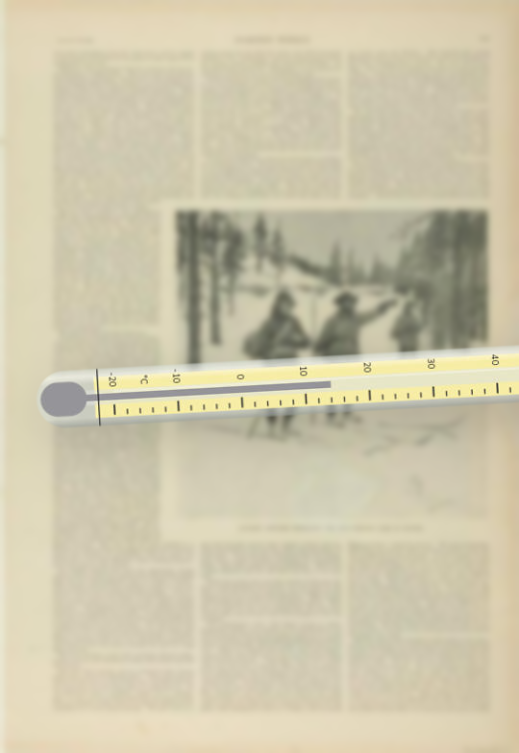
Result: 14 (°C)
